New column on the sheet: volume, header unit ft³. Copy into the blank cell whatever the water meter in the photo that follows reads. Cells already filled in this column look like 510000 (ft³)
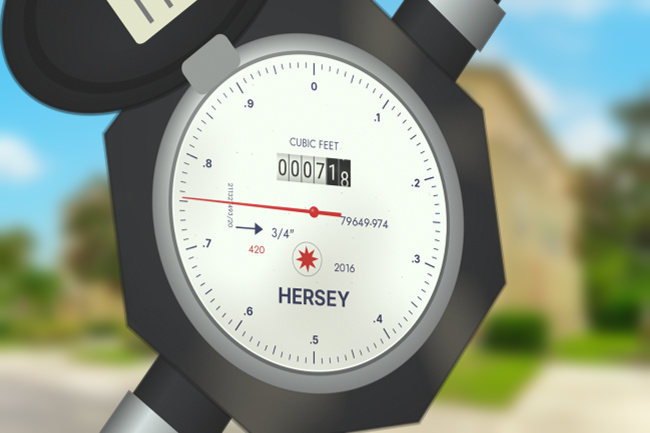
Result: 717.75 (ft³)
